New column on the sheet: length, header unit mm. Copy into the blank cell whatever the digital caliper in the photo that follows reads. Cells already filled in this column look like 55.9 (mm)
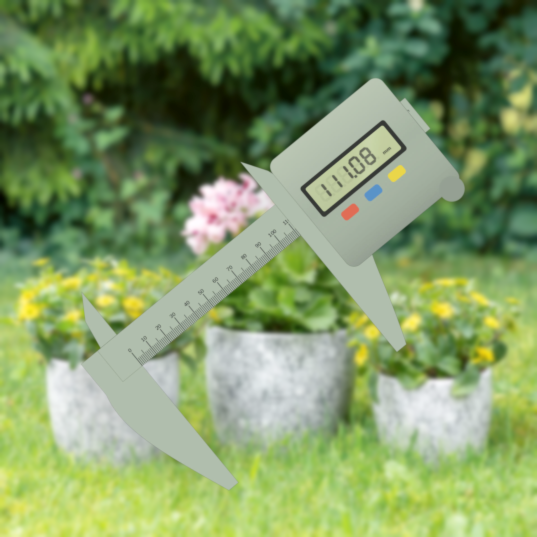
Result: 111.08 (mm)
